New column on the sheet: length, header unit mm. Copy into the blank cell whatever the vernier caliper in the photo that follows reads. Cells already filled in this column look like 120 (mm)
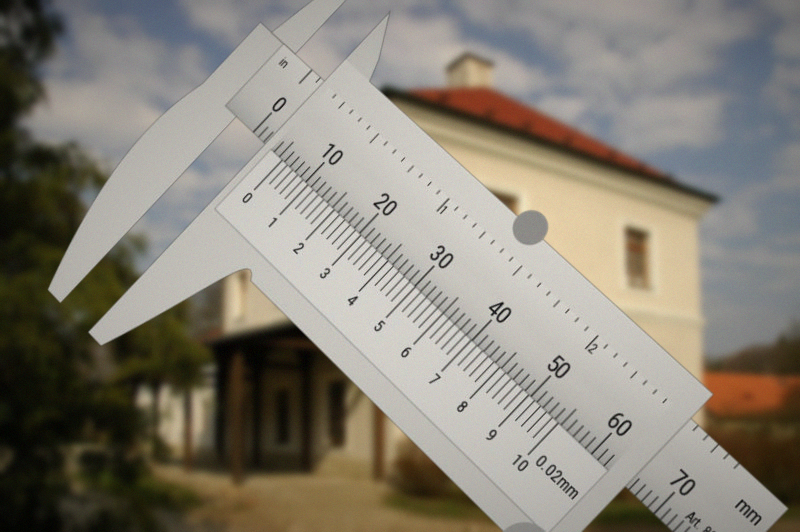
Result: 5.6 (mm)
